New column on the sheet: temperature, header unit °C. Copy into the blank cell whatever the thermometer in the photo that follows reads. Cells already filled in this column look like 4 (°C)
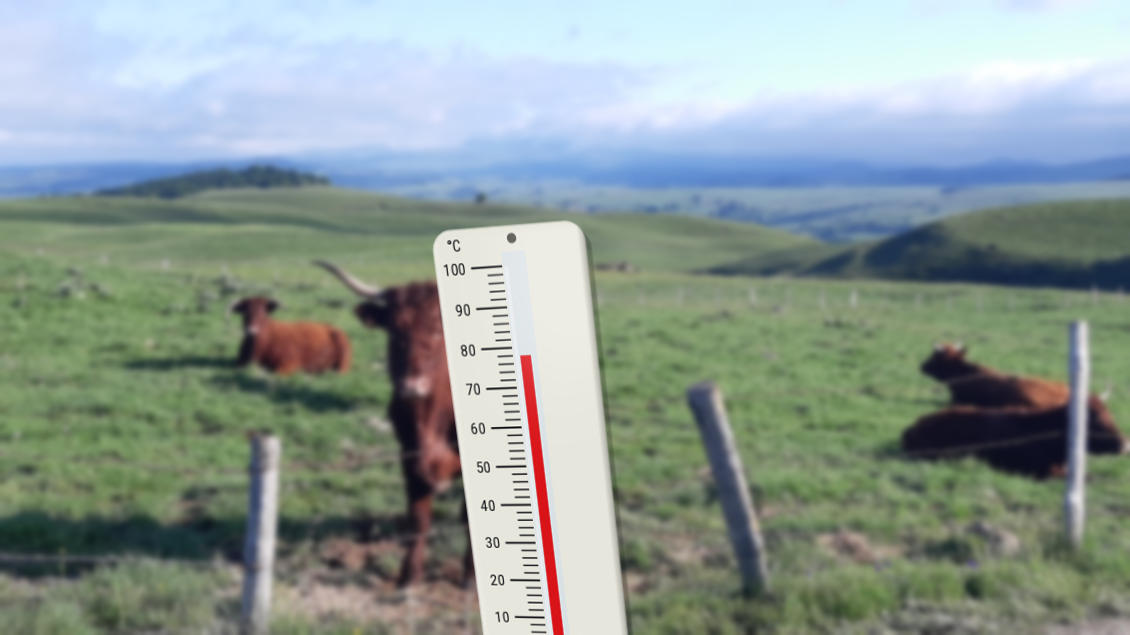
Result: 78 (°C)
